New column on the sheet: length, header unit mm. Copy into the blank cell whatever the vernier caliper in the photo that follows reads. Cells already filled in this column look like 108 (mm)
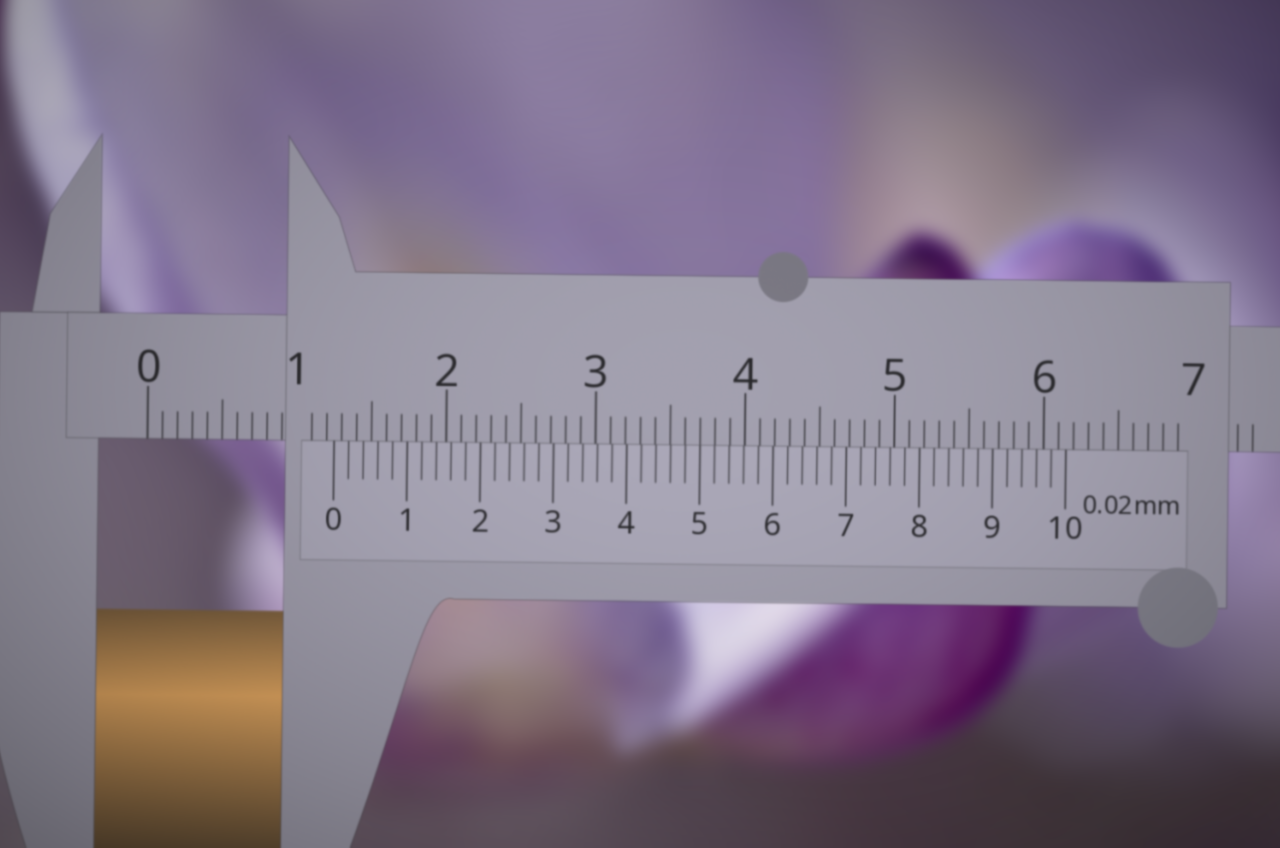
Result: 12.5 (mm)
